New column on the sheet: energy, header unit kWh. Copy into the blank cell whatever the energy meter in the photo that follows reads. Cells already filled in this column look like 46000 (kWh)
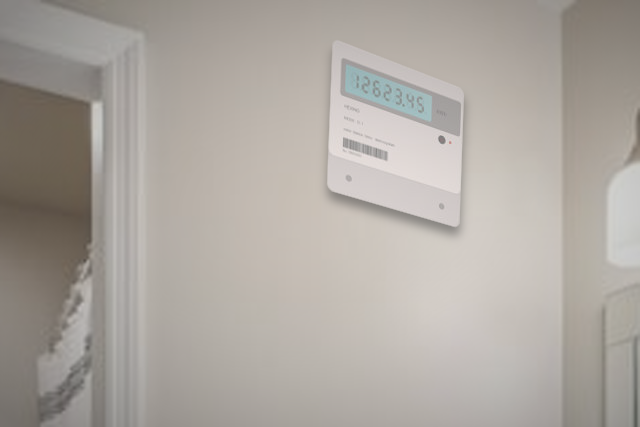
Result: 12623.45 (kWh)
